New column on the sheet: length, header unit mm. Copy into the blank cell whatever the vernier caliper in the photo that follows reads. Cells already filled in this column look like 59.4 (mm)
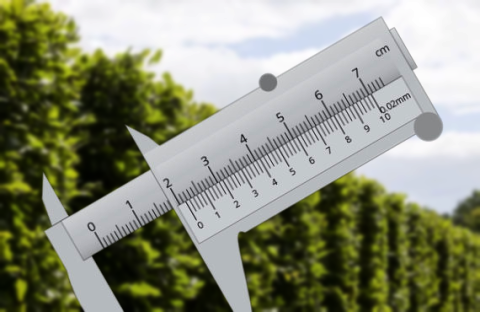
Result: 21.5 (mm)
